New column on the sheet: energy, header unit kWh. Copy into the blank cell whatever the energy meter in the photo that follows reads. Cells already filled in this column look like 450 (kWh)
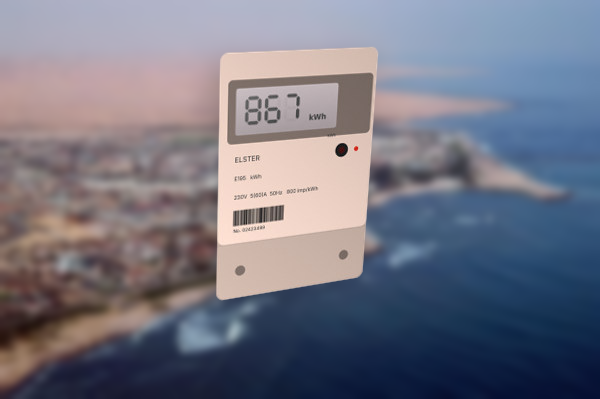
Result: 867 (kWh)
